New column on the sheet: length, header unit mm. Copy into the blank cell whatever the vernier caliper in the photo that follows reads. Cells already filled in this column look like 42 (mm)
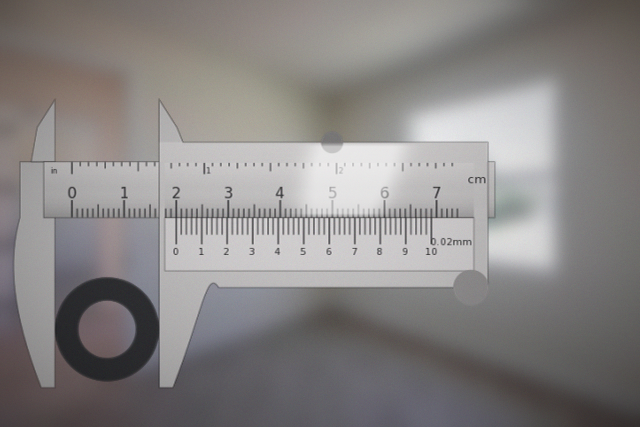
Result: 20.0 (mm)
